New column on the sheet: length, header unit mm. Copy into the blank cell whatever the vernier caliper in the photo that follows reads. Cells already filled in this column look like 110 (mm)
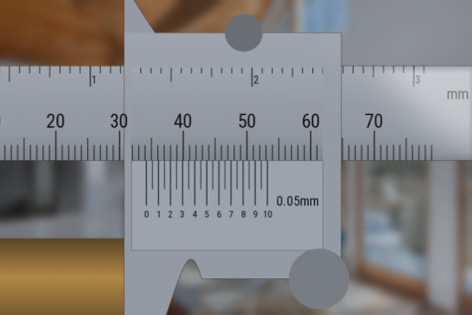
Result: 34.2 (mm)
